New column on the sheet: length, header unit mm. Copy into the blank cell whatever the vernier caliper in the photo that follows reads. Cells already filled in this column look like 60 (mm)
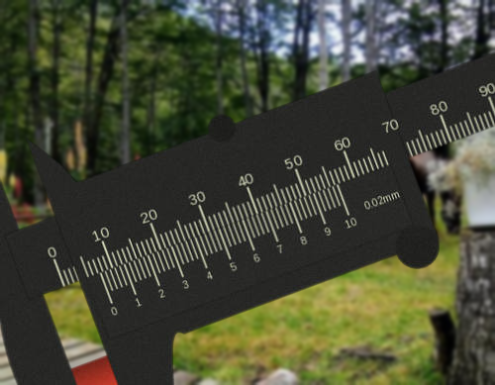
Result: 7.5 (mm)
